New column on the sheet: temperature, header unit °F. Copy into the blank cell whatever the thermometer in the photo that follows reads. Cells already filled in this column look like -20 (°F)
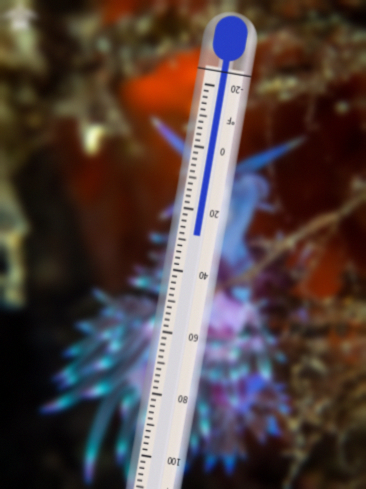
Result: 28 (°F)
